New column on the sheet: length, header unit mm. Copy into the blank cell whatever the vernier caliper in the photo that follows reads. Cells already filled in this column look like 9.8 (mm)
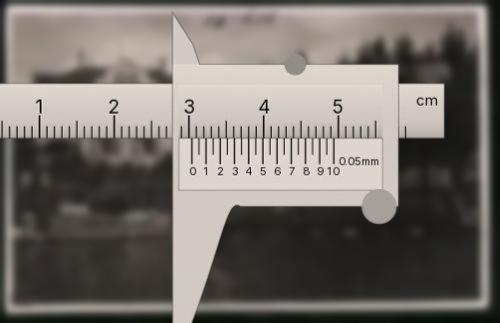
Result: 30.4 (mm)
